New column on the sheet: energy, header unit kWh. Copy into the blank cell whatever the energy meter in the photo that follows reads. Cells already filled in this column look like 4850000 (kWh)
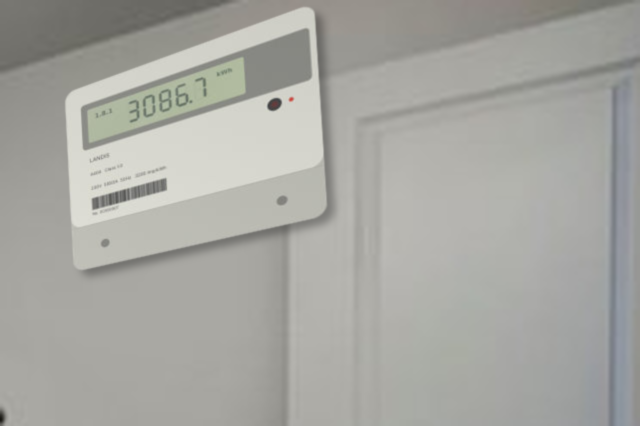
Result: 3086.7 (kWh)
